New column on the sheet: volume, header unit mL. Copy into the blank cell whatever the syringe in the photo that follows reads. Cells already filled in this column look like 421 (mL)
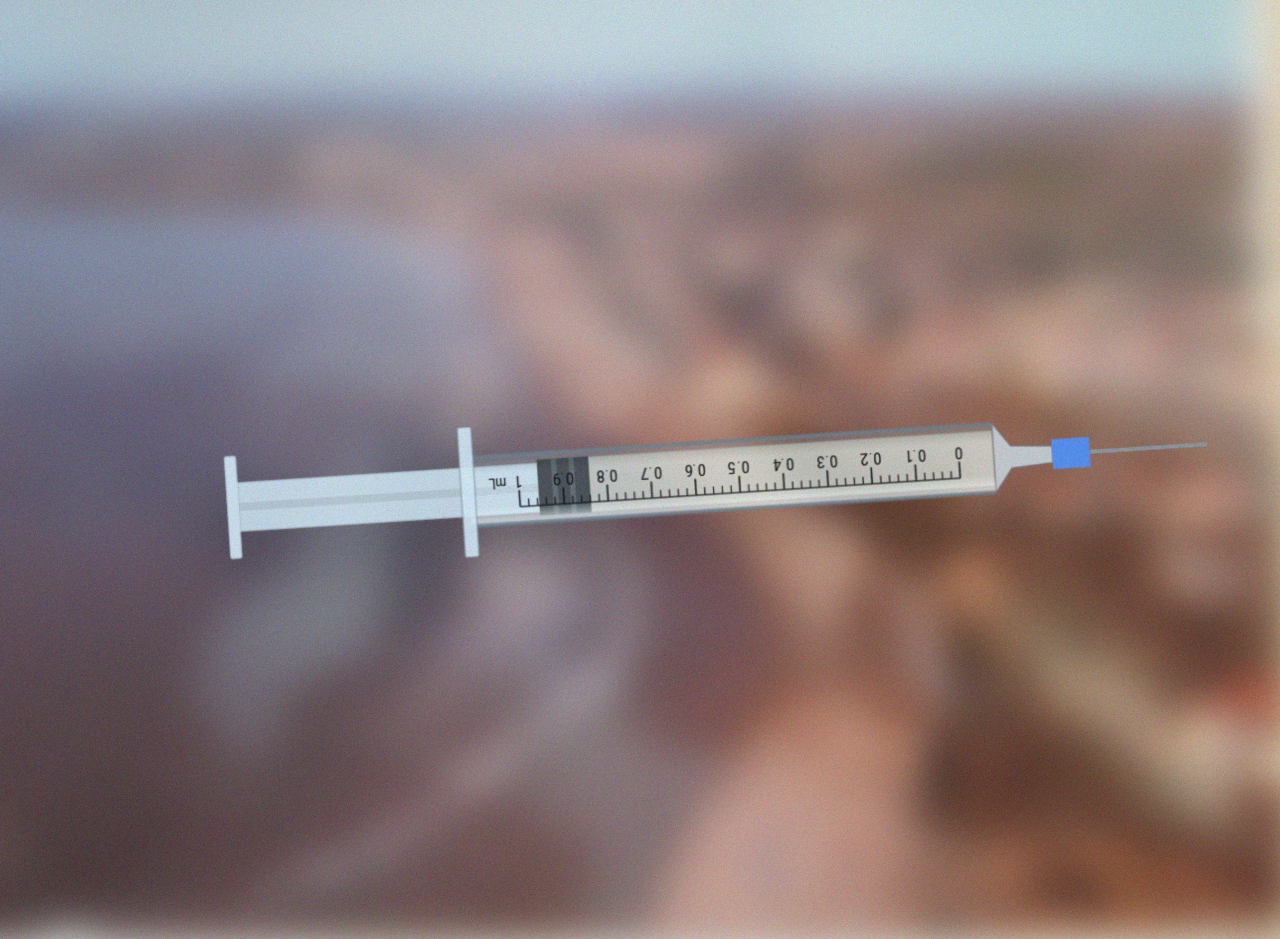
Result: 0.84 (mL)
